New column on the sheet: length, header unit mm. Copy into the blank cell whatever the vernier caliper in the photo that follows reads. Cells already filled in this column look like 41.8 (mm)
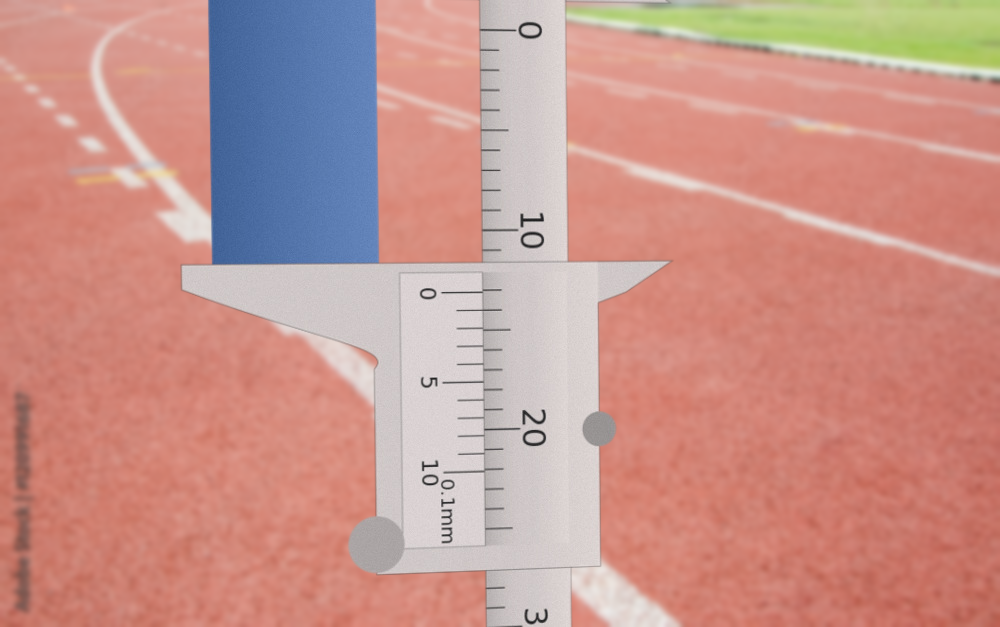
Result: 13.1 (mm)
